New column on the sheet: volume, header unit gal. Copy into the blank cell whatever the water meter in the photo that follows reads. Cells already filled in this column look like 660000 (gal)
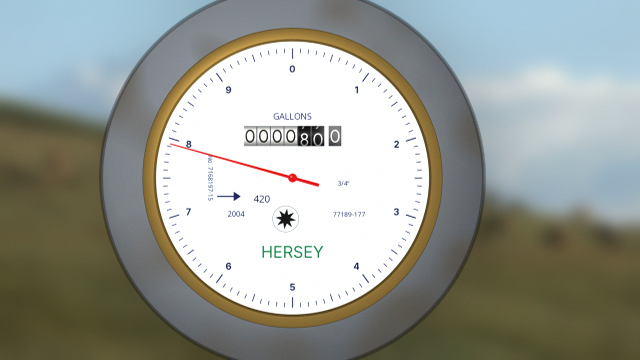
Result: 797.9 (gal)
